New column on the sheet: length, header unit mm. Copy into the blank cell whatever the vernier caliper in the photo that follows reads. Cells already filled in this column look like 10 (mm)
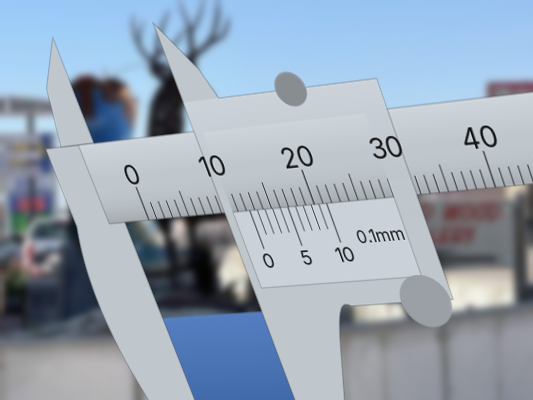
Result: 12.4 (mm)
